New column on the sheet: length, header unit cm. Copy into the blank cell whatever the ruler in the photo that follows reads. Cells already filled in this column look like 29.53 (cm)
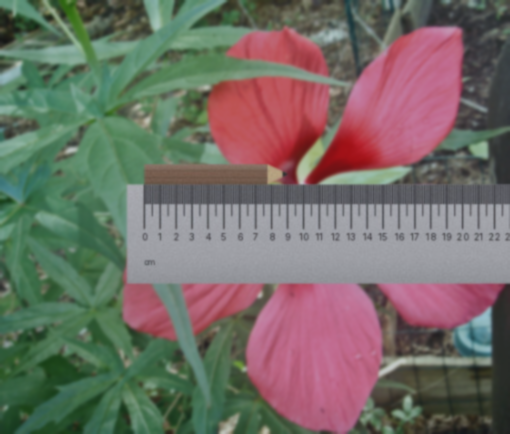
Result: 9 (cm)
